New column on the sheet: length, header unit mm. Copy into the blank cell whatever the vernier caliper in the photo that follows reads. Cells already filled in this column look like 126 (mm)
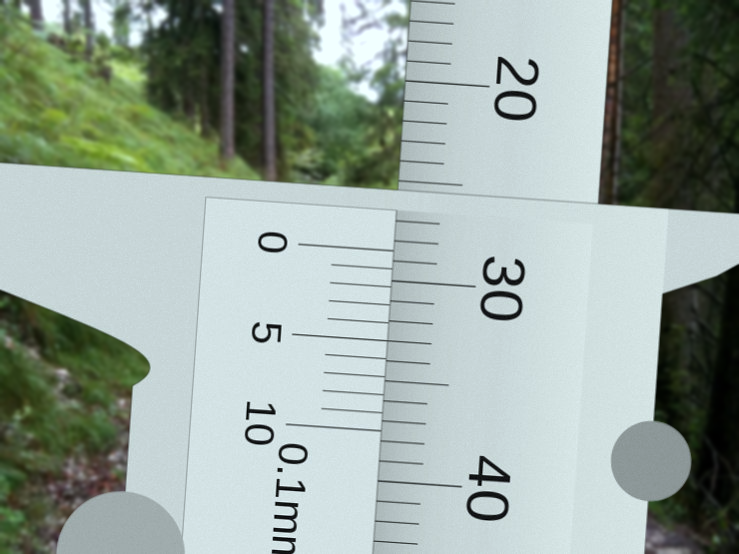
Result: 28.5 (mm)
